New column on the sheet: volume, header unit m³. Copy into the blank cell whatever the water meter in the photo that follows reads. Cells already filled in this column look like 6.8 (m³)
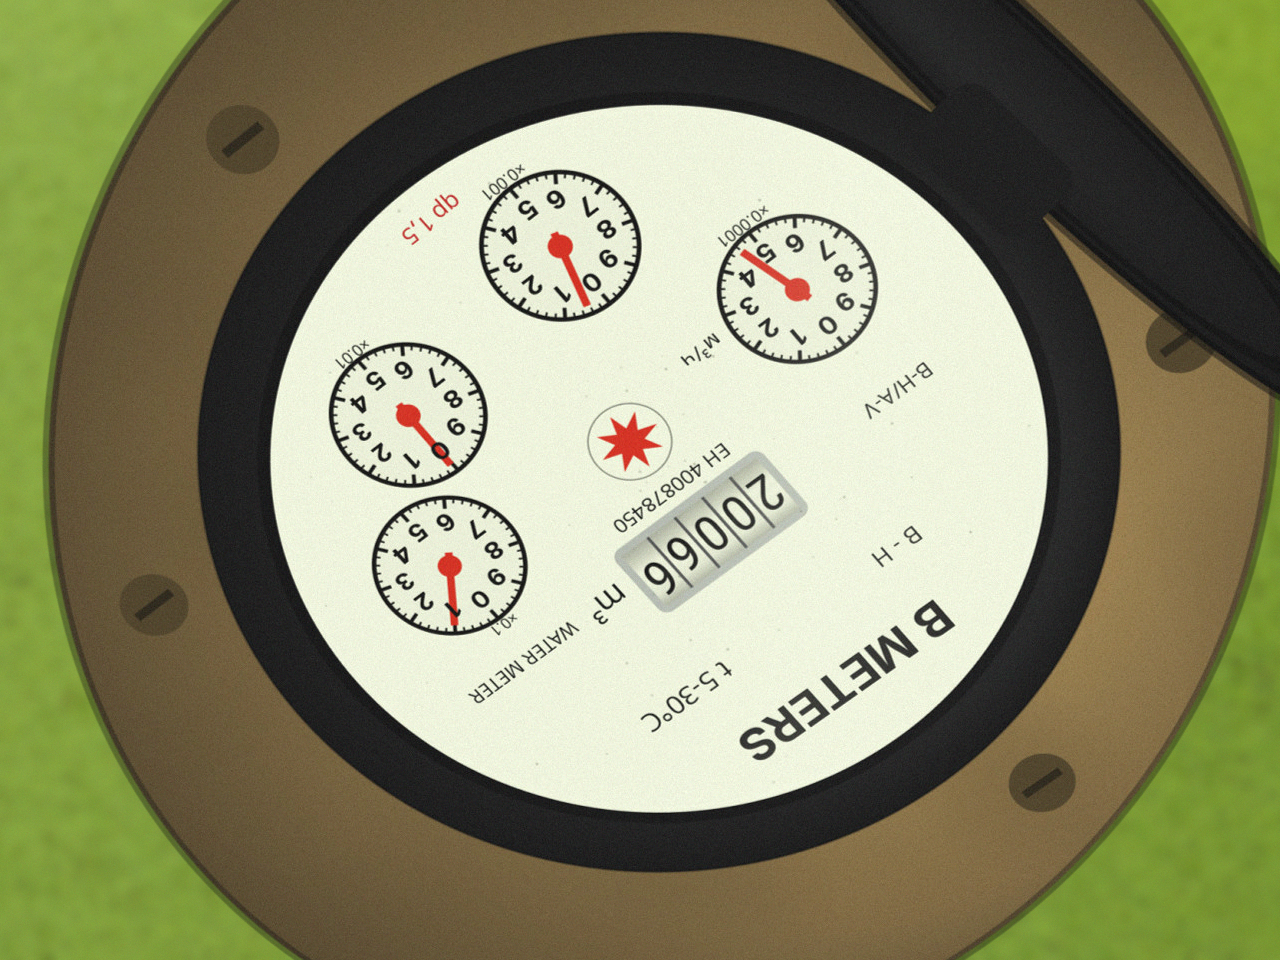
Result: 20066.1004 (m³)
